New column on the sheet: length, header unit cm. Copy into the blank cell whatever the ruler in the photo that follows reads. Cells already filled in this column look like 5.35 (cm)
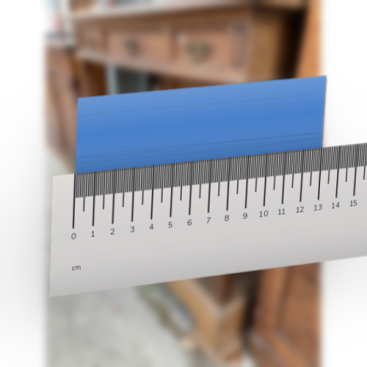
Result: 13 (cm)
